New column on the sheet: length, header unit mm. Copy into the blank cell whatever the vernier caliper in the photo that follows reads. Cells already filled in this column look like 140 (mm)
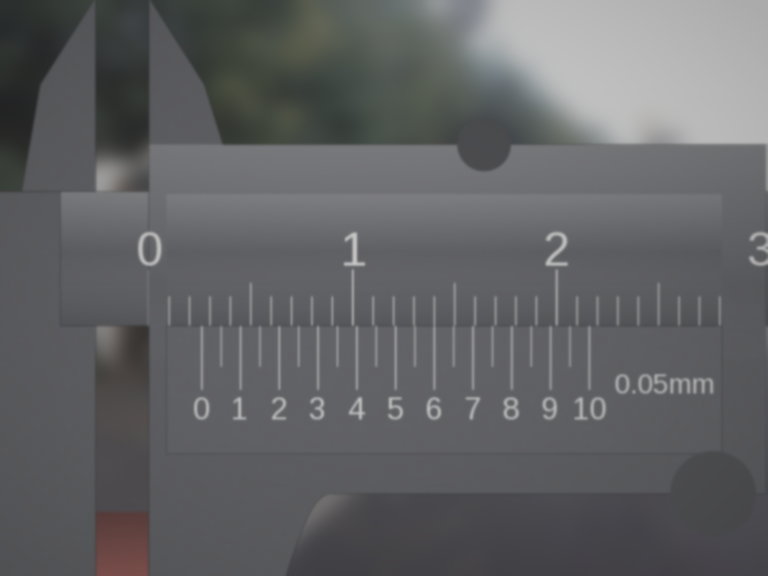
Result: 2.6 (mm)
